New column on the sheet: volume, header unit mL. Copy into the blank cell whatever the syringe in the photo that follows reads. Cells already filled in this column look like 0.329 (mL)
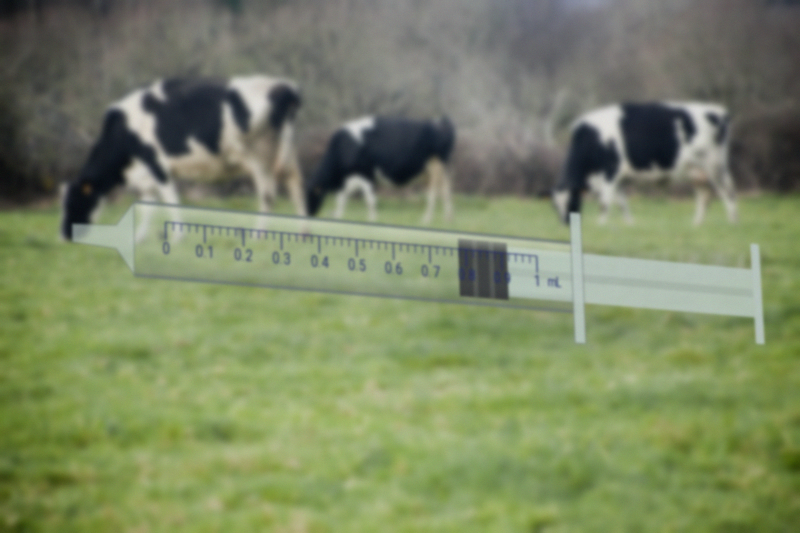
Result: 0.78 (mL)
